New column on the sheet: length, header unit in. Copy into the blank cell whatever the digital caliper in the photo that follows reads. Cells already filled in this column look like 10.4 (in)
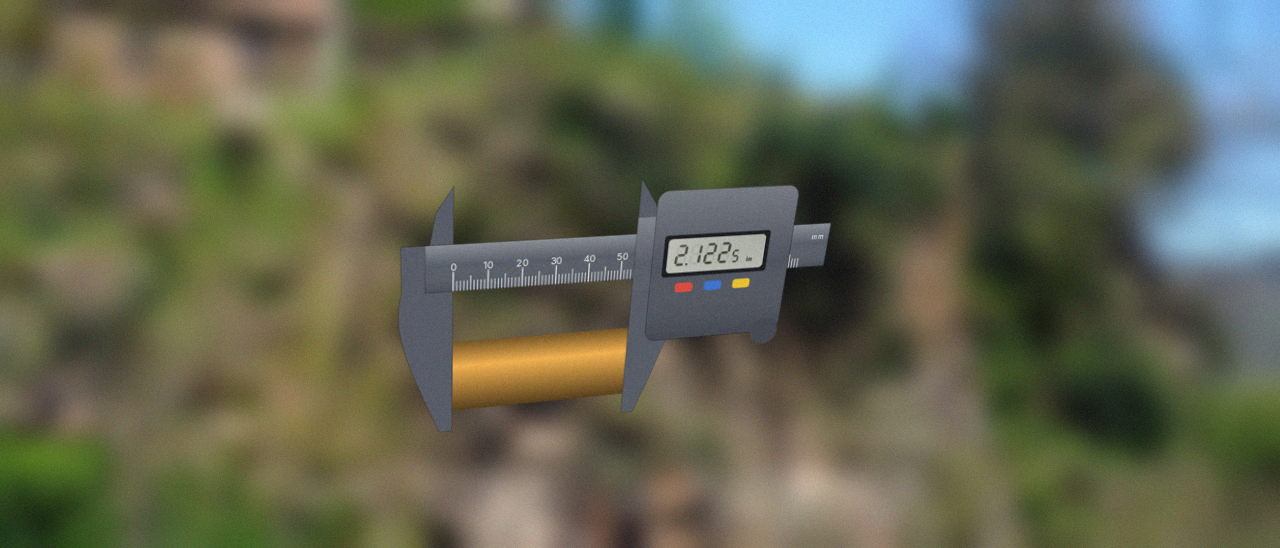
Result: 2.1225 (in)
